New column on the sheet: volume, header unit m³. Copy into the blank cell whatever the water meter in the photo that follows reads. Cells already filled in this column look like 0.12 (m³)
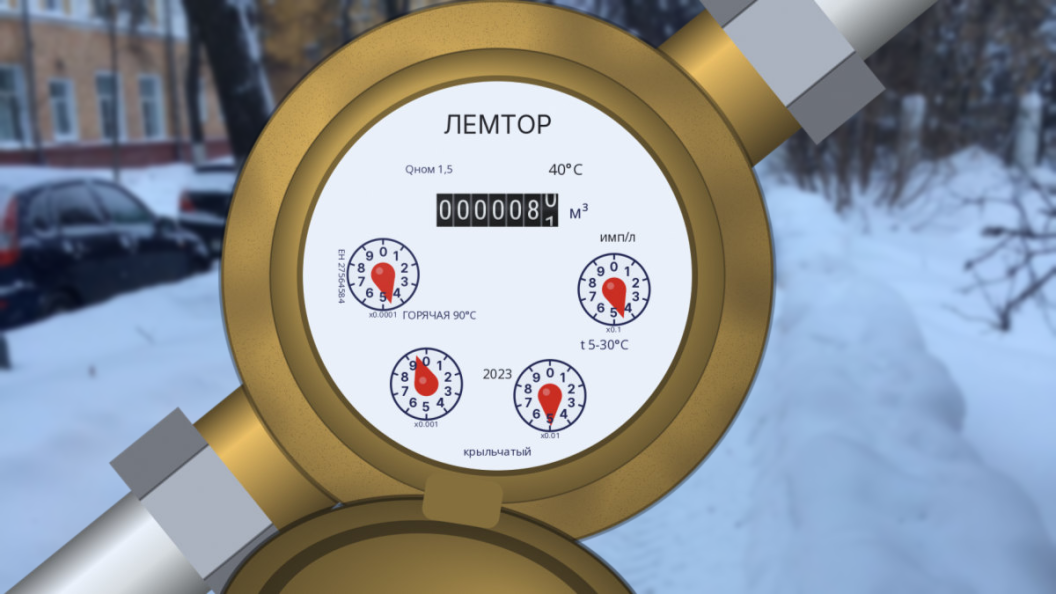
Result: 80.4494 (m³)
